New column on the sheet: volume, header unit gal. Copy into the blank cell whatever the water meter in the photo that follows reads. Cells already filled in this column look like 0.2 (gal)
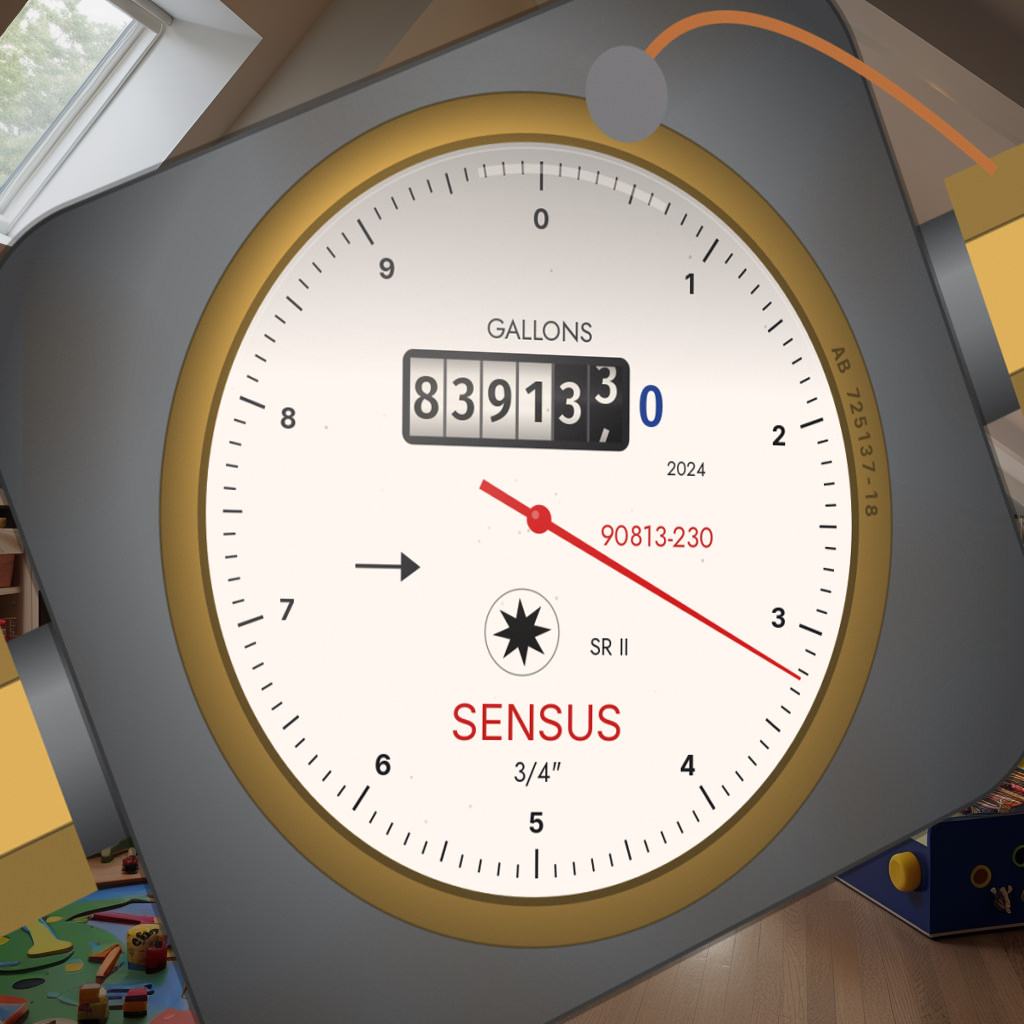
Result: 8391333.2 (gal)
